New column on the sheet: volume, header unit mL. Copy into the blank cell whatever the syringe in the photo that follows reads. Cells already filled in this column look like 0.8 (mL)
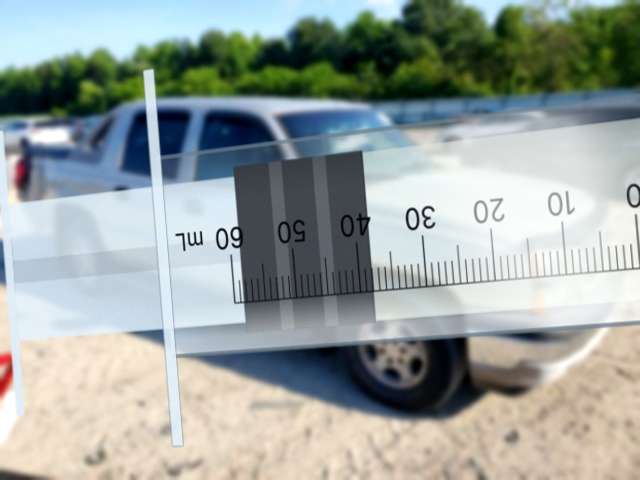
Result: 38 (mL)
